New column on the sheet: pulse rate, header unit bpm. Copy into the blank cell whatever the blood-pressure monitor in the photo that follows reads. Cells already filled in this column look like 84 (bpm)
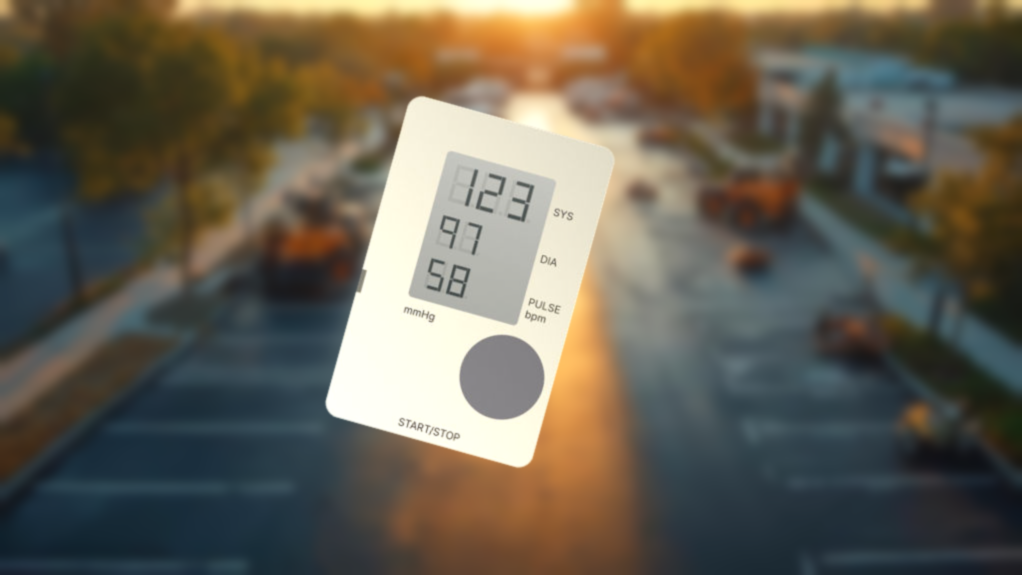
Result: 58 (bpm)
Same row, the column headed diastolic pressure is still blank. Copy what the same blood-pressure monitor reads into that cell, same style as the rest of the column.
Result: 97 (mmHg)
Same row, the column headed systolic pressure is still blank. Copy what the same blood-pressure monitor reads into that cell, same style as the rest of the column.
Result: 123 (mmHg)
